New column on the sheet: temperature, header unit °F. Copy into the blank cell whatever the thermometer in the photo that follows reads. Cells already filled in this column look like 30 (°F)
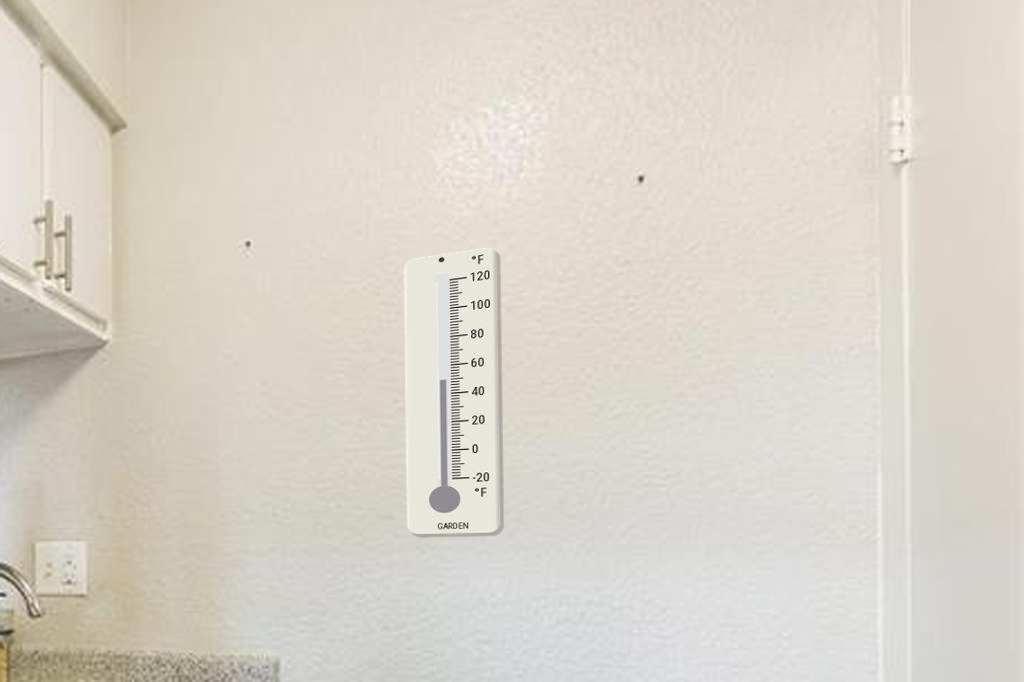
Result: 50 (°F)
